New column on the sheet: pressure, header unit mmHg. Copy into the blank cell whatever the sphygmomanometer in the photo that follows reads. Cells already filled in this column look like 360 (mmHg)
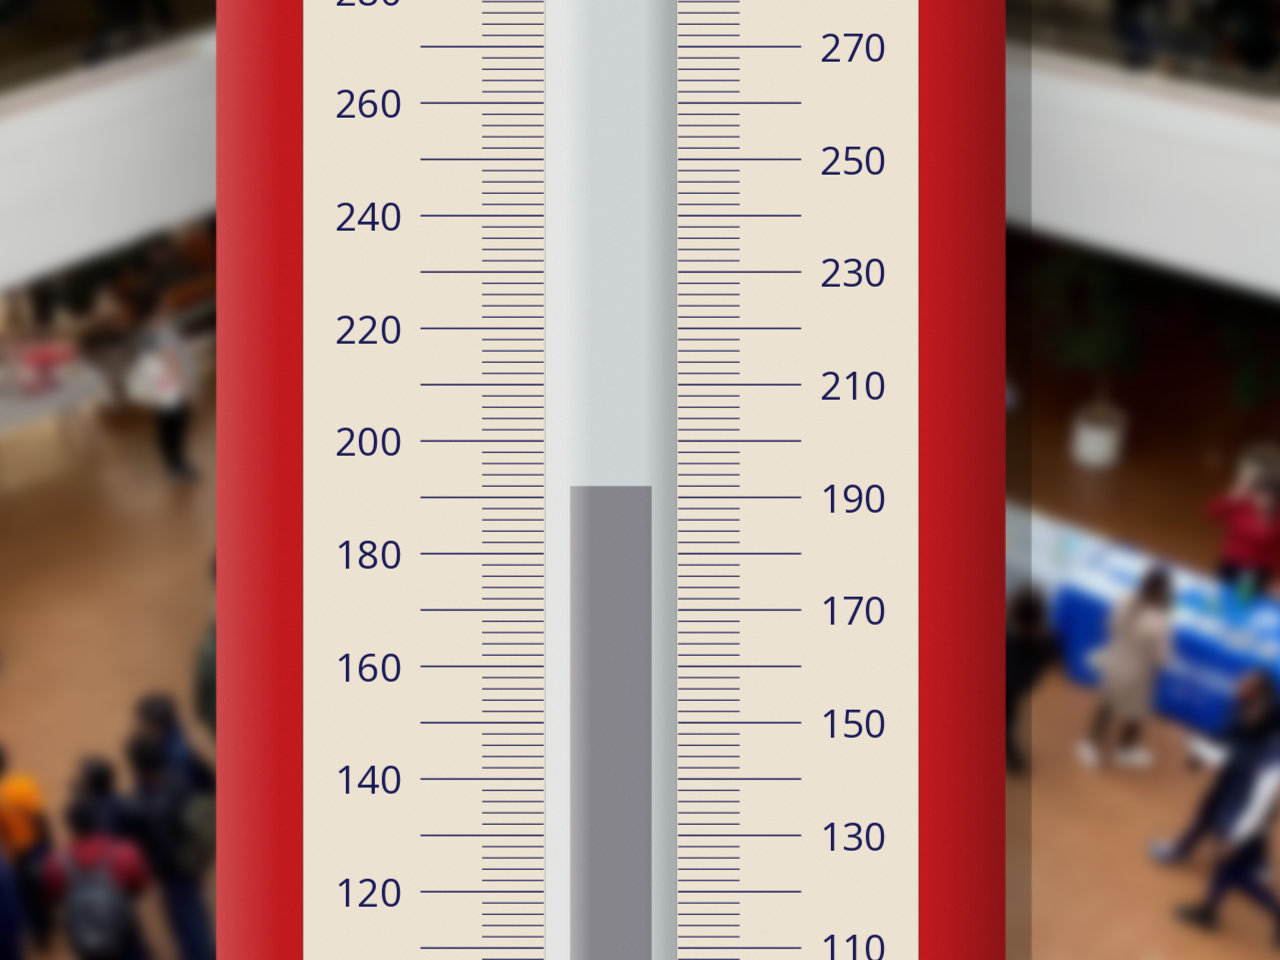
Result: 192 (mmHg)
